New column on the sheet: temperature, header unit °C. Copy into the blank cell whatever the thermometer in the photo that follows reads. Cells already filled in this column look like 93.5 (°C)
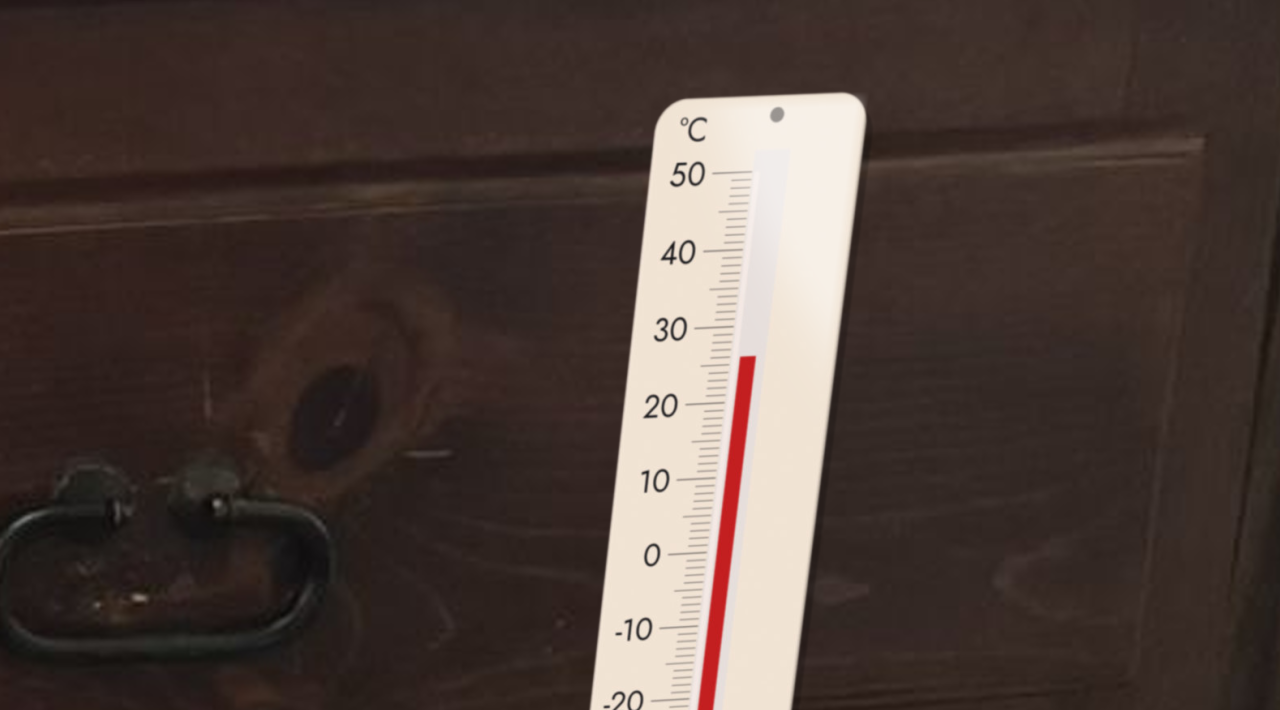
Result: 26 (°C)
